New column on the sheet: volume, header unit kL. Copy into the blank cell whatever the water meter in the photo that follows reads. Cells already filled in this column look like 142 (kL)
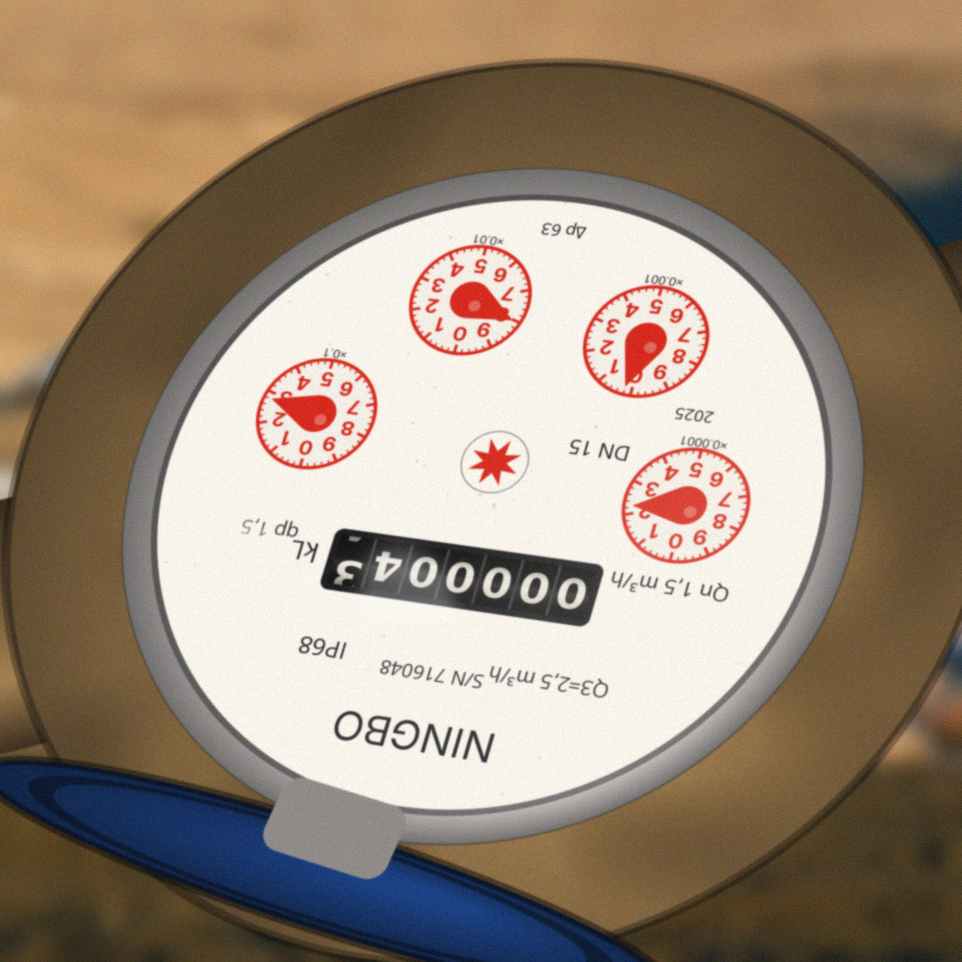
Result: 43.2802 (kL)
